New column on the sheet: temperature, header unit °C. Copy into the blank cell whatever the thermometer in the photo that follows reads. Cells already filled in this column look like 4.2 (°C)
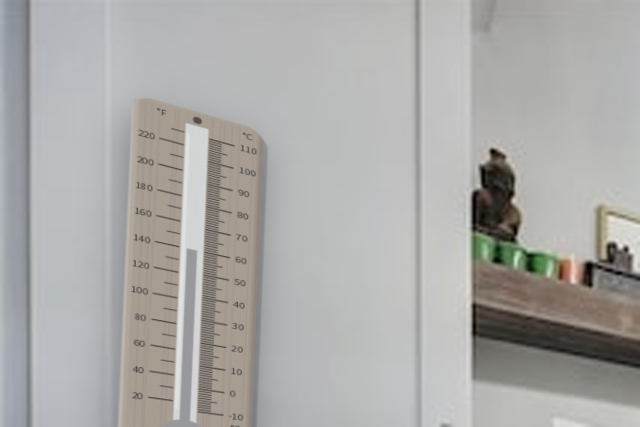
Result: 60 (°C)
